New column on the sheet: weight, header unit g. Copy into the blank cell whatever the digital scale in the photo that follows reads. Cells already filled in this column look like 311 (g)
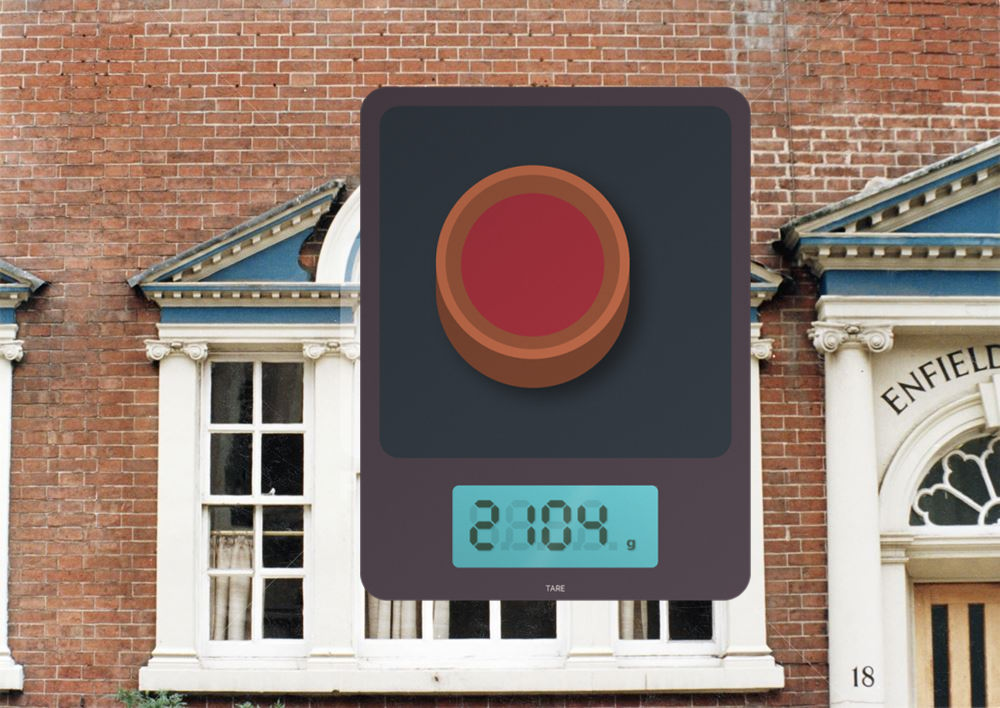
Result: 2104 (g)
